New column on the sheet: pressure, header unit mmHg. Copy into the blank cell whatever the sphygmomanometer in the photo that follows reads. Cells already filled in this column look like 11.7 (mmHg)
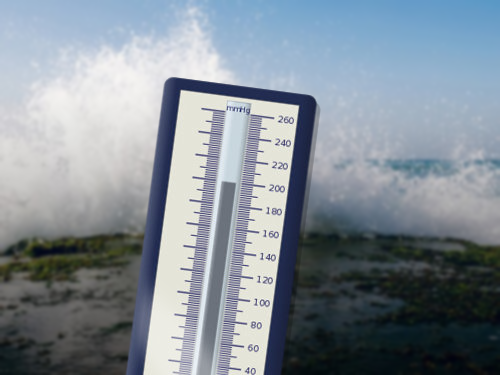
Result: 200 (mmHg)
